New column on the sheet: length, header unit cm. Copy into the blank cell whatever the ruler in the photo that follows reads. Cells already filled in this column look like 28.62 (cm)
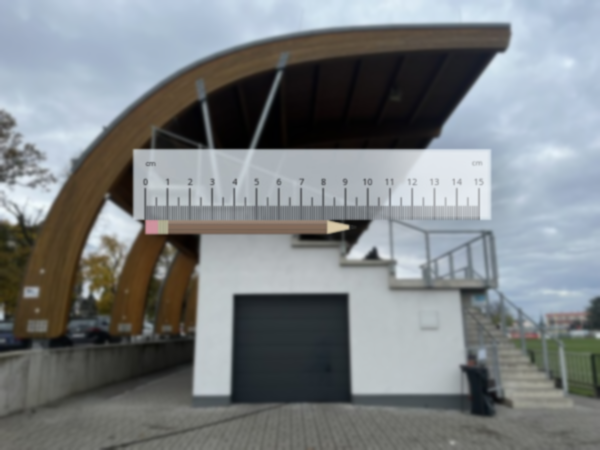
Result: 9.5 (cm)
